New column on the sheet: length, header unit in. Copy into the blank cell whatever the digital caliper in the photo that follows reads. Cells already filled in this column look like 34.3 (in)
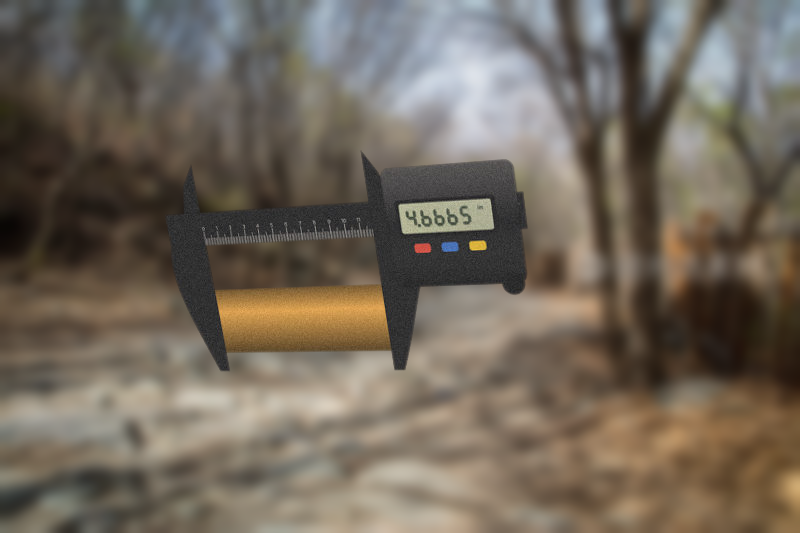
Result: 4.6665 (in)
